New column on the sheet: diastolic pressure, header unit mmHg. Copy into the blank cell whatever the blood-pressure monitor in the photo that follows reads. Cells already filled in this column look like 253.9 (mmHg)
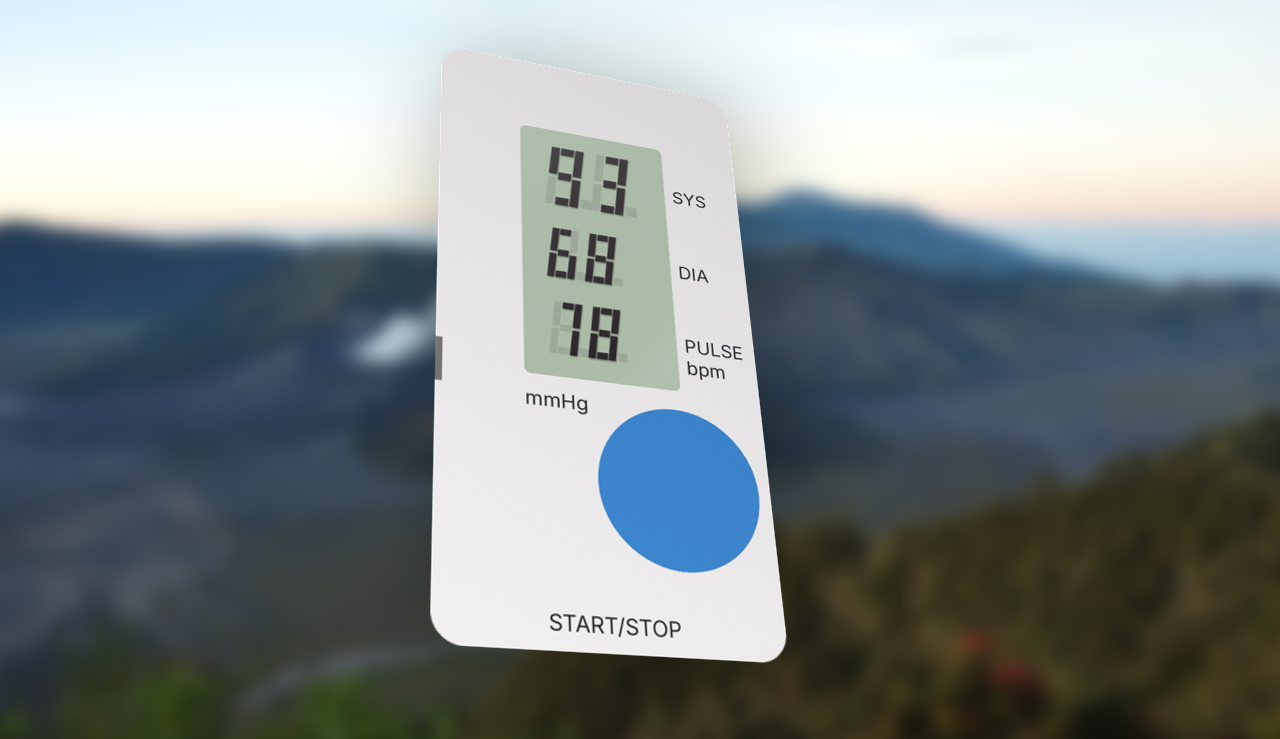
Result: 68 (mmHg)
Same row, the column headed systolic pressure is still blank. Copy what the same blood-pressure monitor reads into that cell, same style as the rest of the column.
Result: 93 (mmHg)
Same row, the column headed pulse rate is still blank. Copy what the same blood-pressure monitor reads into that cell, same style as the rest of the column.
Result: 78 (bpm)
